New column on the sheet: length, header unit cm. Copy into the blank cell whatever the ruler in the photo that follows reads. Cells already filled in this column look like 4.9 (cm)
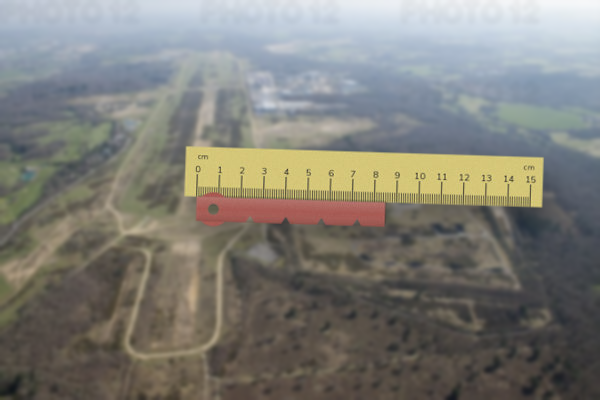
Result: 8.5 (cm)
